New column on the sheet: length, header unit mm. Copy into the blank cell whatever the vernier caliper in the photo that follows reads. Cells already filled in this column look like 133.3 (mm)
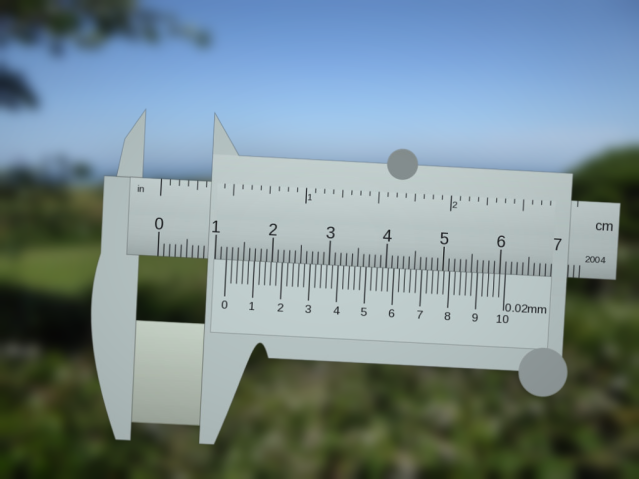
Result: 12.0 (mm)
